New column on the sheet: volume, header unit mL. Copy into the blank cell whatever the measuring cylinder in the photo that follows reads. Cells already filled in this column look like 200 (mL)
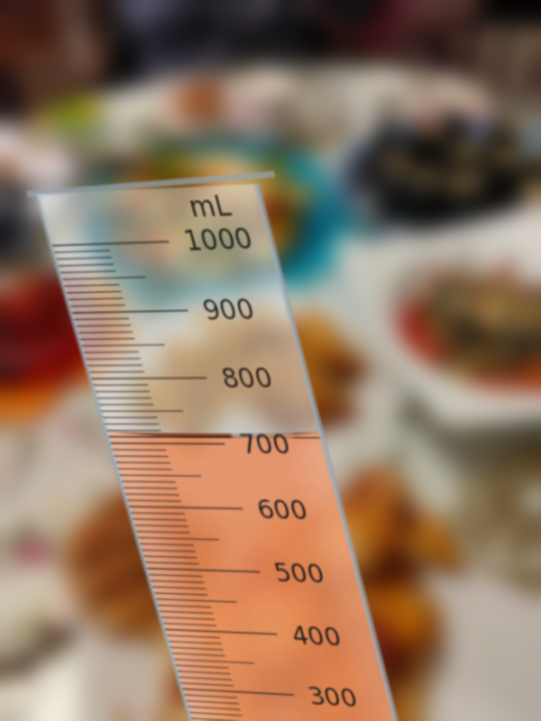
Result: 710 (mL)
